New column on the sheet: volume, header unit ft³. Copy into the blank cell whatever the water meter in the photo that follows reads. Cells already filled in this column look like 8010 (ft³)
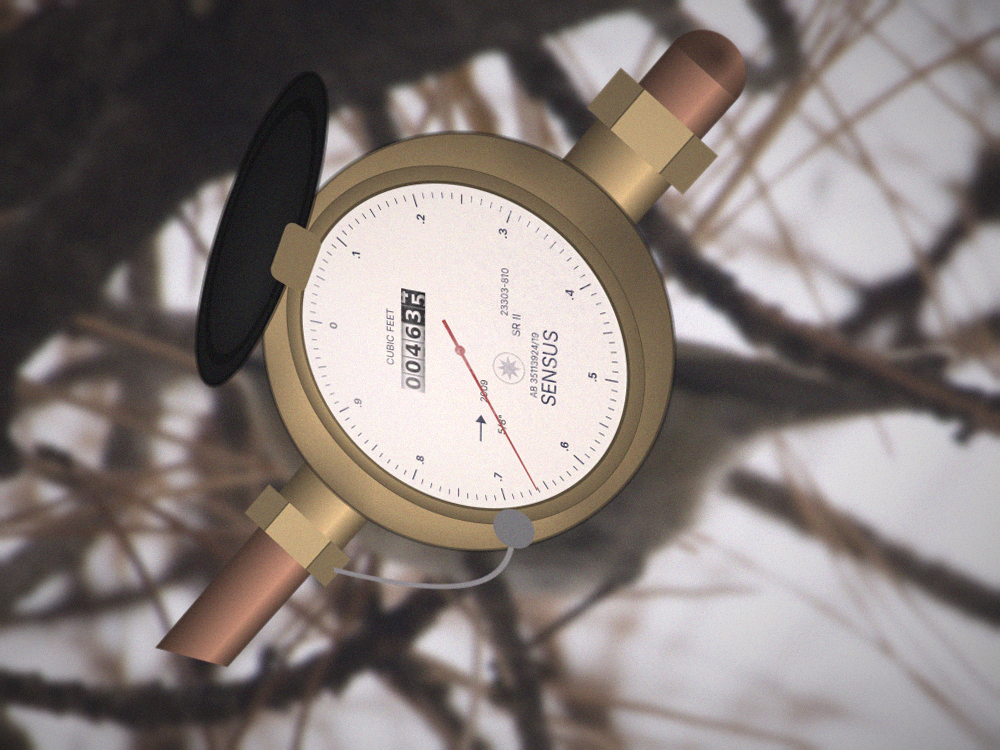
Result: 4634.66 (ft³)
